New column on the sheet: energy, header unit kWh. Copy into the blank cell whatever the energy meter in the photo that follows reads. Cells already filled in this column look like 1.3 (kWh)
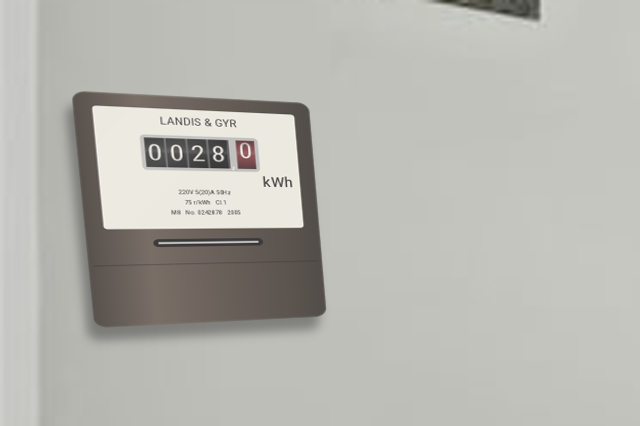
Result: 28.0 (kWh)
